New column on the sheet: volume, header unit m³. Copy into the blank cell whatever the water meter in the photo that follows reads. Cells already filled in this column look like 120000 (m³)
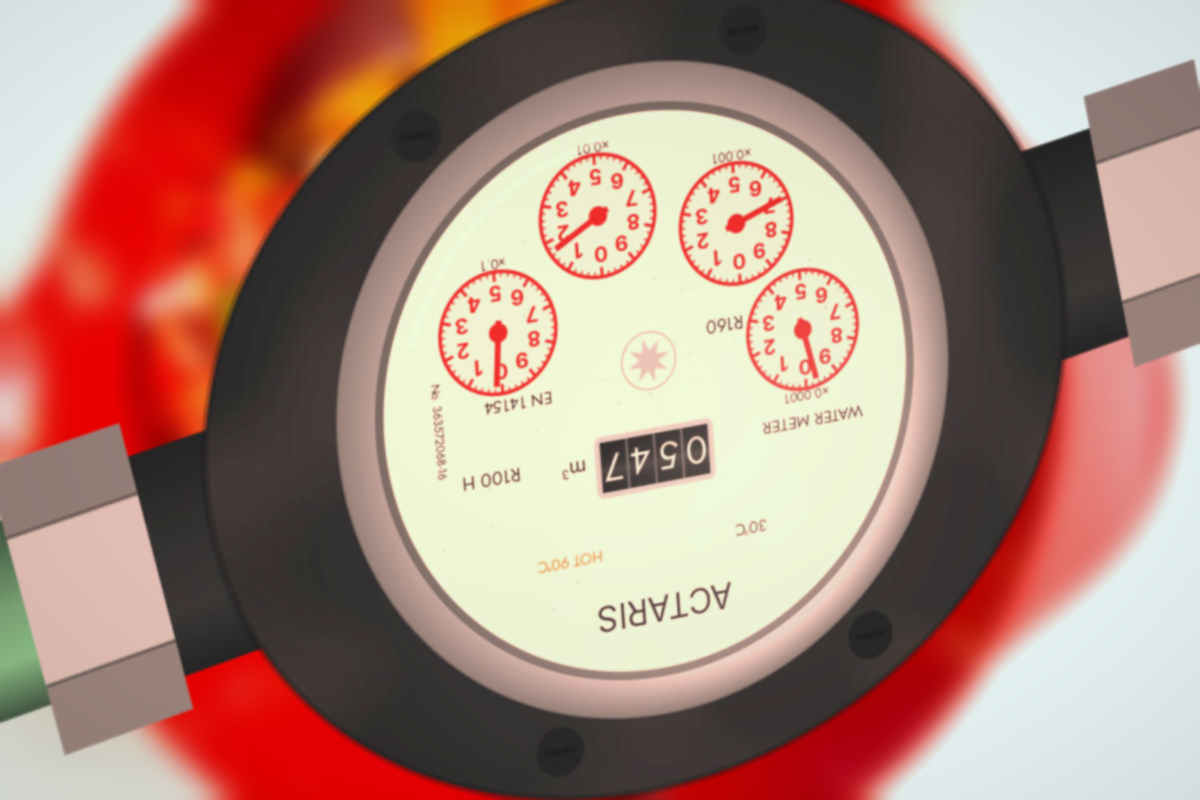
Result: 547.0169 (m³)
